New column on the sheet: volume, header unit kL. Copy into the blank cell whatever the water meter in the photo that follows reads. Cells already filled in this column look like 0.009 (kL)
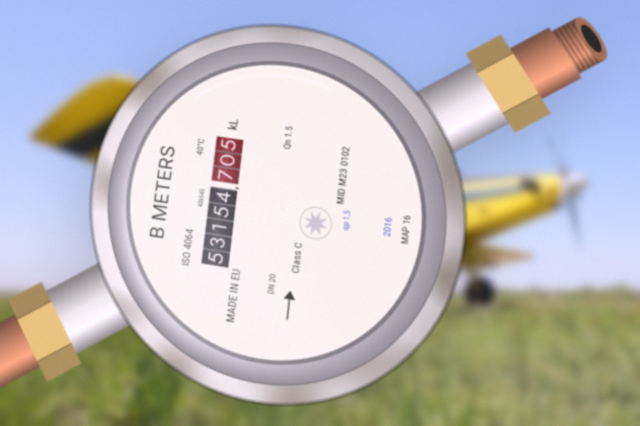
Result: 53154.705 (kL)
